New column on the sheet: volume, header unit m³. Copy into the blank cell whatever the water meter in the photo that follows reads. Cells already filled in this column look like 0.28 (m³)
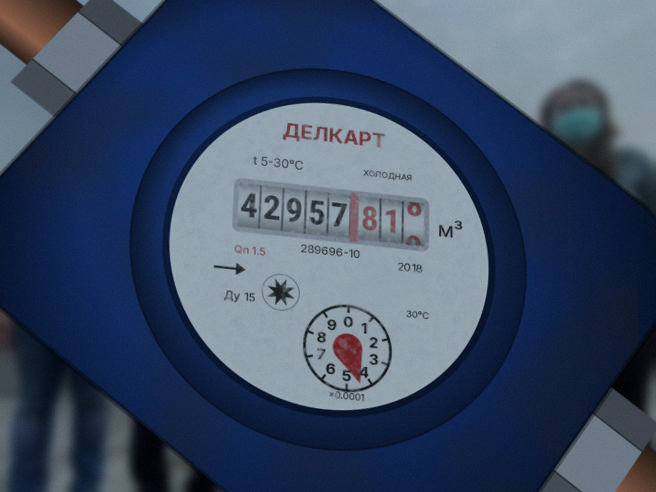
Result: 42957.8184 (m³)
